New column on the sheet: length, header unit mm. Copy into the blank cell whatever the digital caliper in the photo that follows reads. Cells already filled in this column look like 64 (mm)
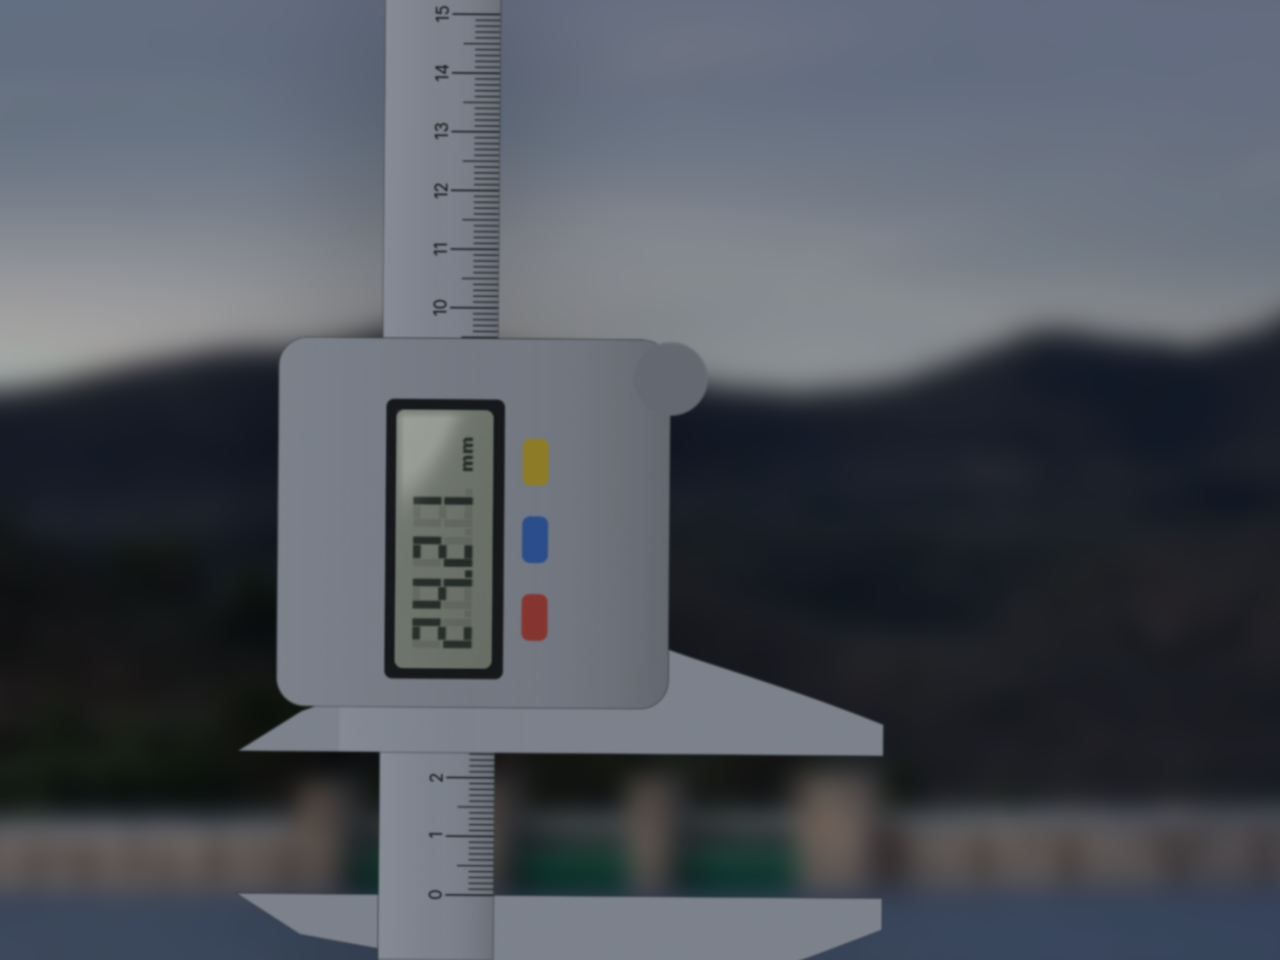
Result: 24.21 (mm)
